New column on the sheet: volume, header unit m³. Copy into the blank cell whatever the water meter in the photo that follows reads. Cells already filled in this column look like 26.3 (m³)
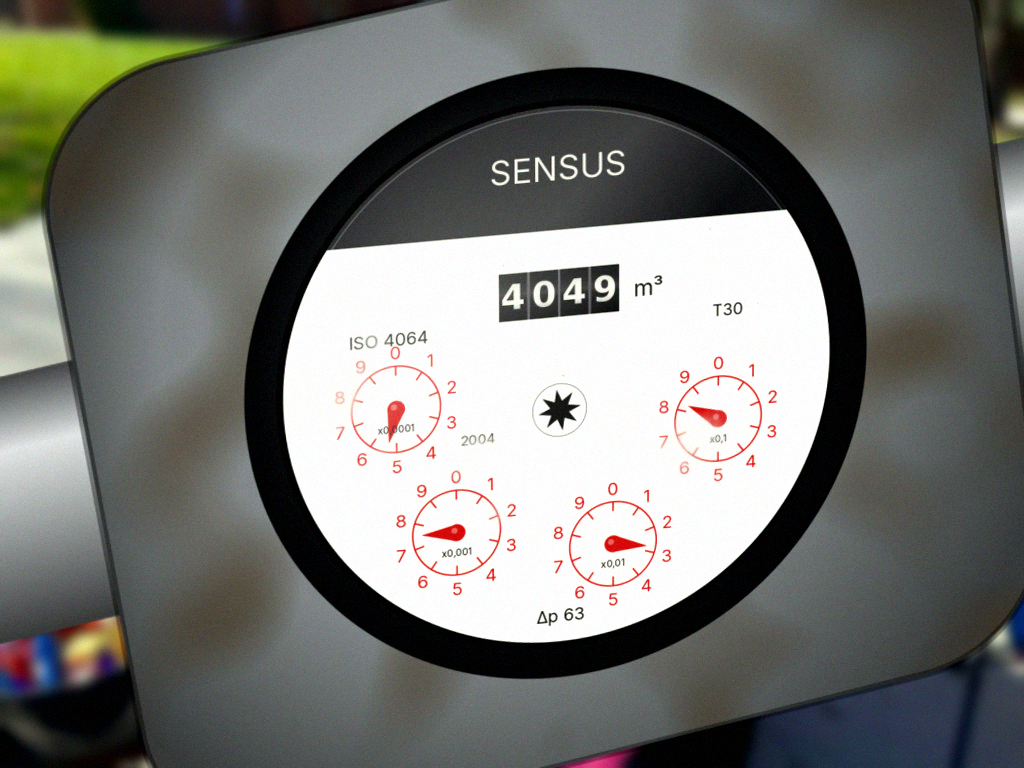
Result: 4049.8275 (m³)
